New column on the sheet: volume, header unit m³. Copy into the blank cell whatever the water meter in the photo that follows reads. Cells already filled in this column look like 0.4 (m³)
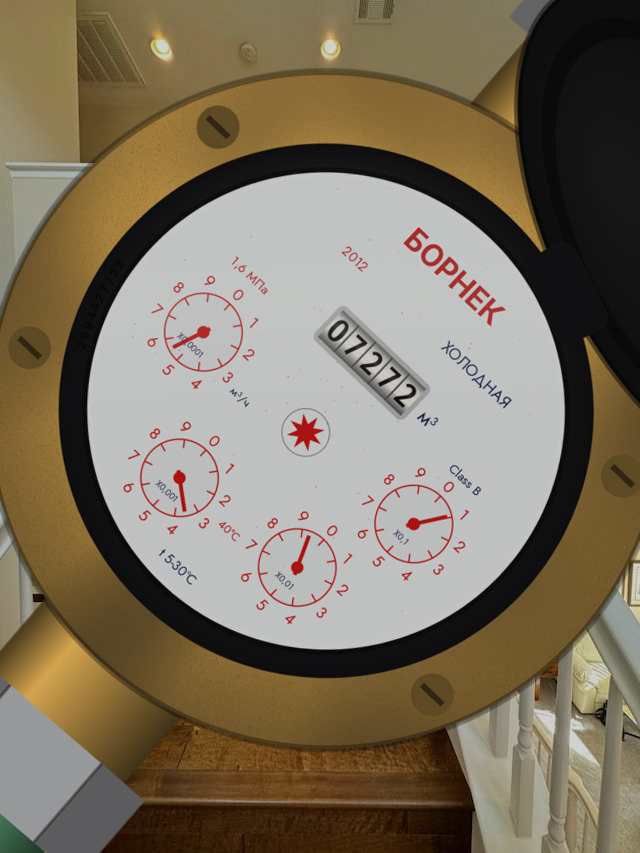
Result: 7272.0935 (m³)
